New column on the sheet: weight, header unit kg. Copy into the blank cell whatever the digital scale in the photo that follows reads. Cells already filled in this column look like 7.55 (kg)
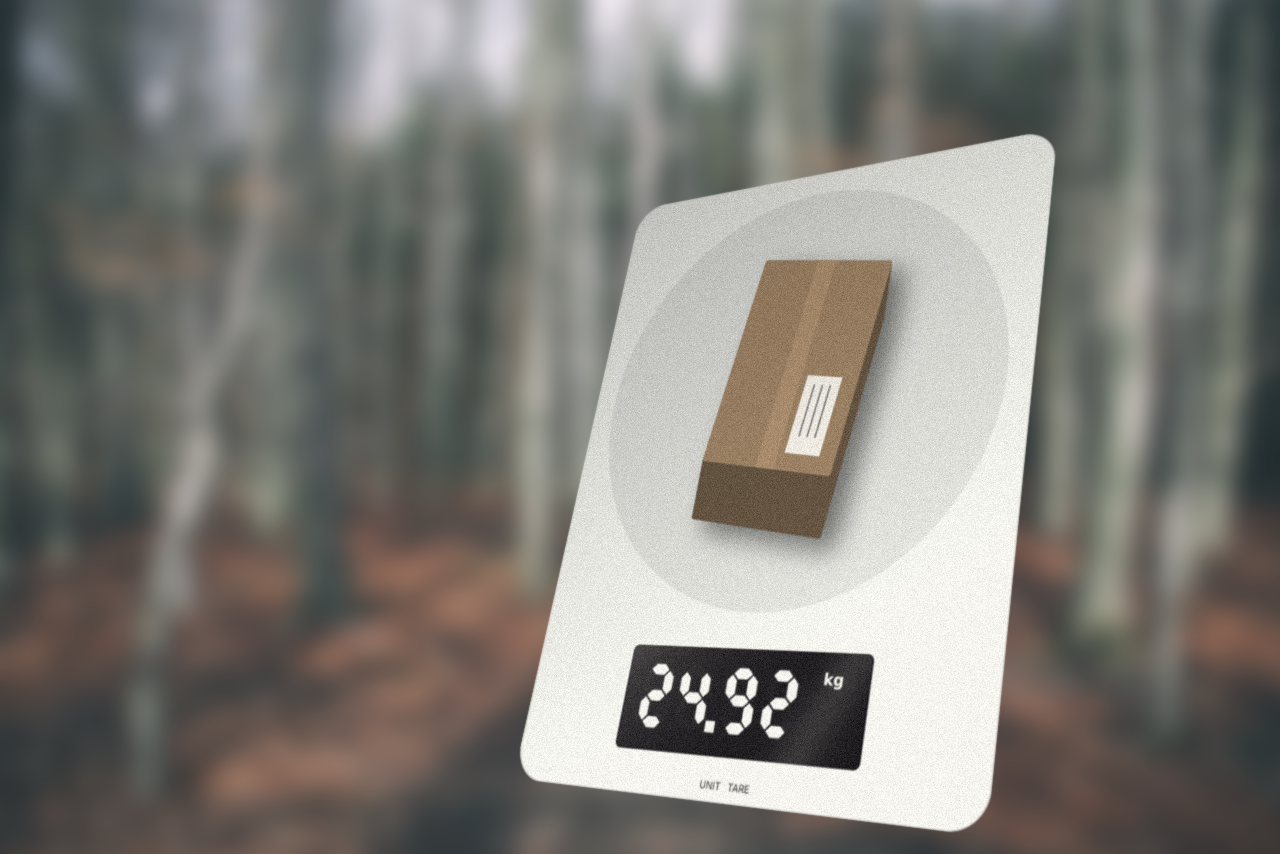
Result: 24.92 (kg)
